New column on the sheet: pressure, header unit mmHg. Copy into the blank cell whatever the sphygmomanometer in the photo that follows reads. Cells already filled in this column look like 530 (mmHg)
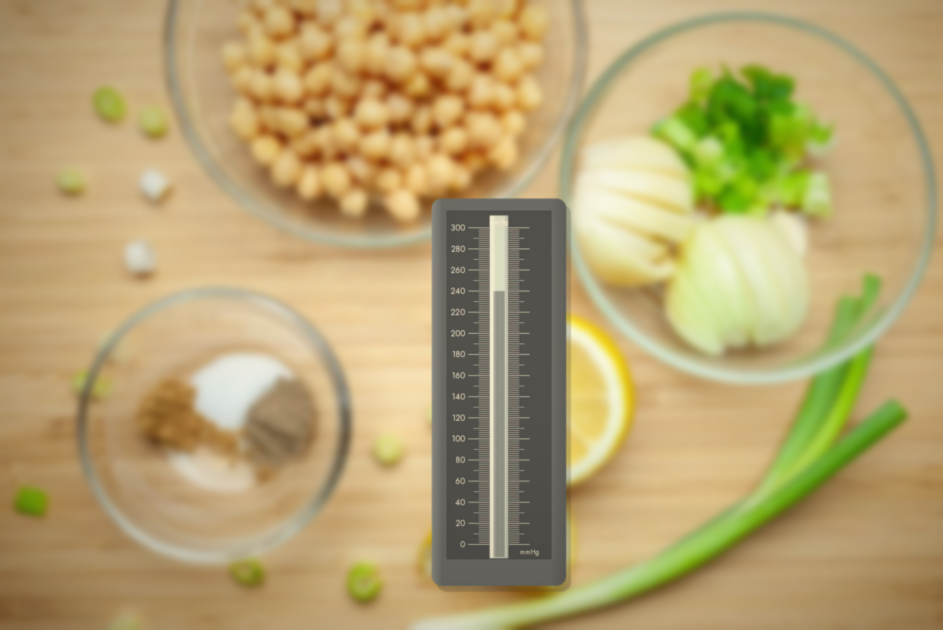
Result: 240 (mmHg)
